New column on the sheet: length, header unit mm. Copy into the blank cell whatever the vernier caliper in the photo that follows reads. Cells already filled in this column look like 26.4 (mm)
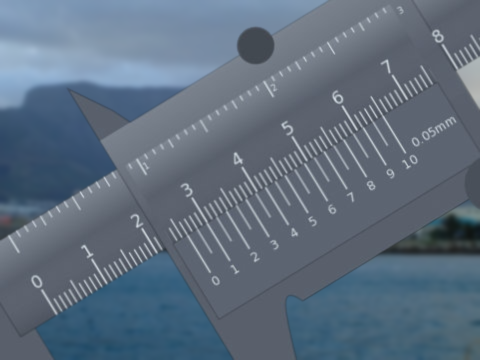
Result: 26.0 (mm)
